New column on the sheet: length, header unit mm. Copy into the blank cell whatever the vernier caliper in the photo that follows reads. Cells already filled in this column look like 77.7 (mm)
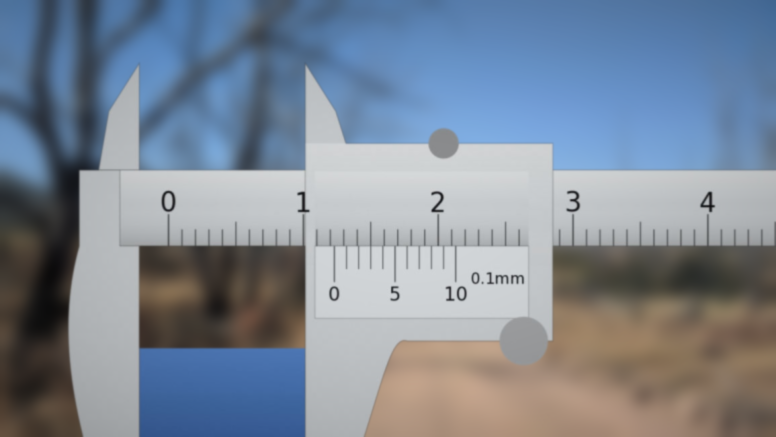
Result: 12.3 (mm)
